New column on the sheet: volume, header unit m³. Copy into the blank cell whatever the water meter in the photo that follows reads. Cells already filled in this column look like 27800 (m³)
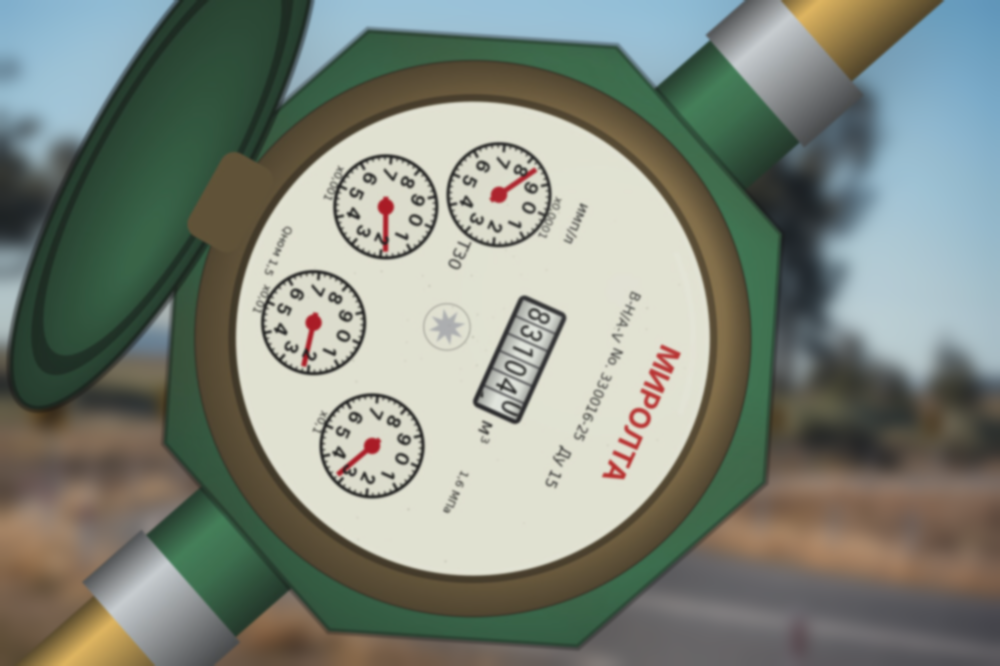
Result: 831040.3218 (m³)
